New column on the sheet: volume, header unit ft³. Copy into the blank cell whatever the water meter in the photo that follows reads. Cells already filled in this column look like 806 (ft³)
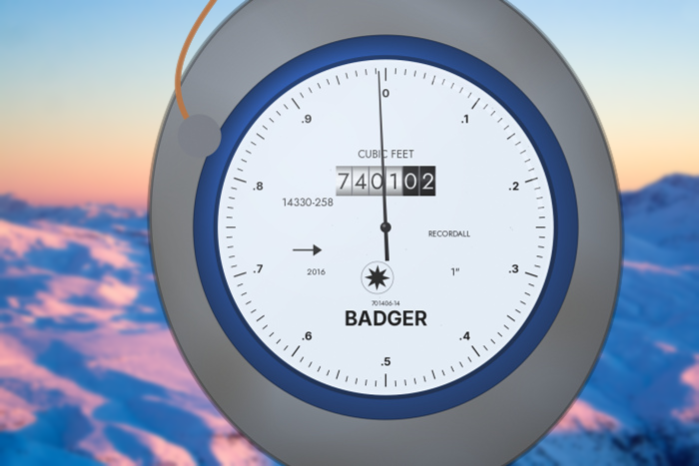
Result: 740101.99 (ft³)
